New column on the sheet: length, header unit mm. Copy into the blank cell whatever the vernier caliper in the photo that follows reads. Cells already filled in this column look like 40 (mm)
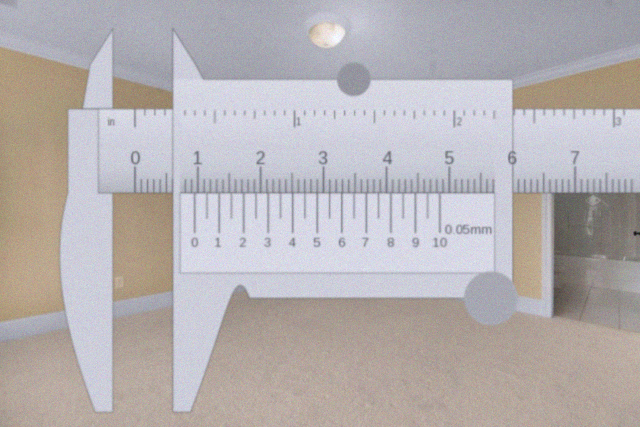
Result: 9.5 (mm)
